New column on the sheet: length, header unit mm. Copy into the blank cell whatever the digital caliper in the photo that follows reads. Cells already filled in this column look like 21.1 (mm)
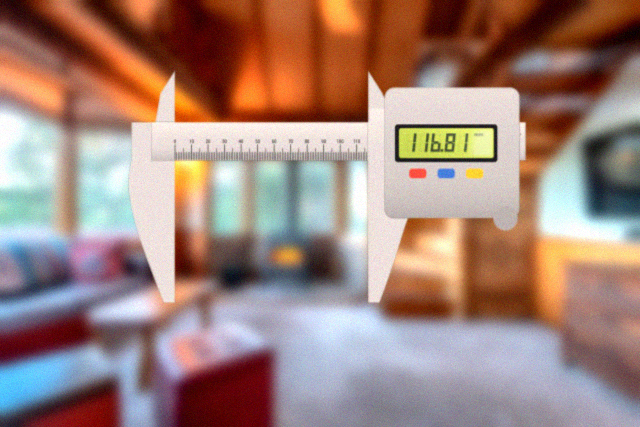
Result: 116.81 (mm)
